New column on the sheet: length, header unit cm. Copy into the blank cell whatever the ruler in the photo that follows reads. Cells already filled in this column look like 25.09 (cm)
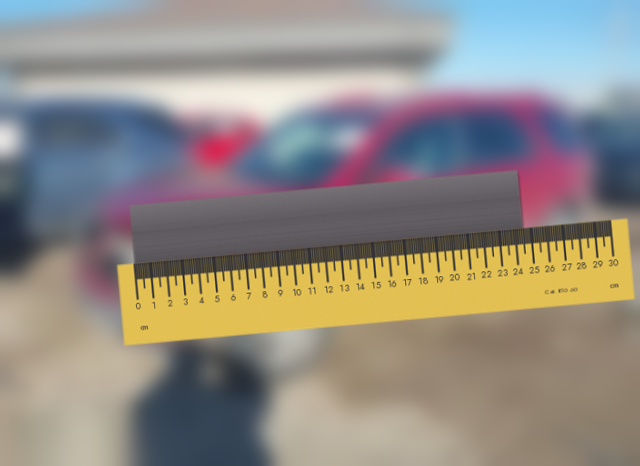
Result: 24.5 (cm)
